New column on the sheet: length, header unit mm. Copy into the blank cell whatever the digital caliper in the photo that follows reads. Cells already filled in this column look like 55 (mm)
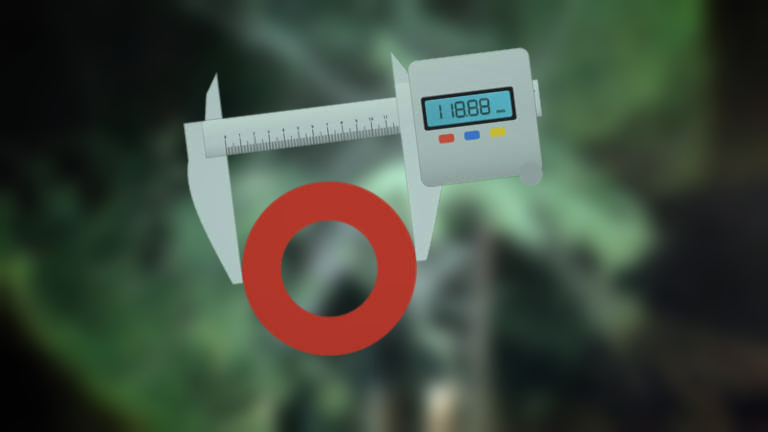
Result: 118.88 (mm)
